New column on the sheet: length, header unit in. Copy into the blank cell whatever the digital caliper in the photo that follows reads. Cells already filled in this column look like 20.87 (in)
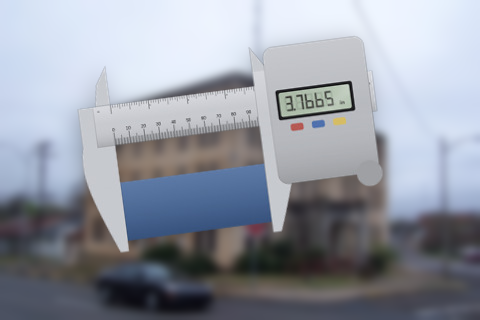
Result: 3.7665 (in)
